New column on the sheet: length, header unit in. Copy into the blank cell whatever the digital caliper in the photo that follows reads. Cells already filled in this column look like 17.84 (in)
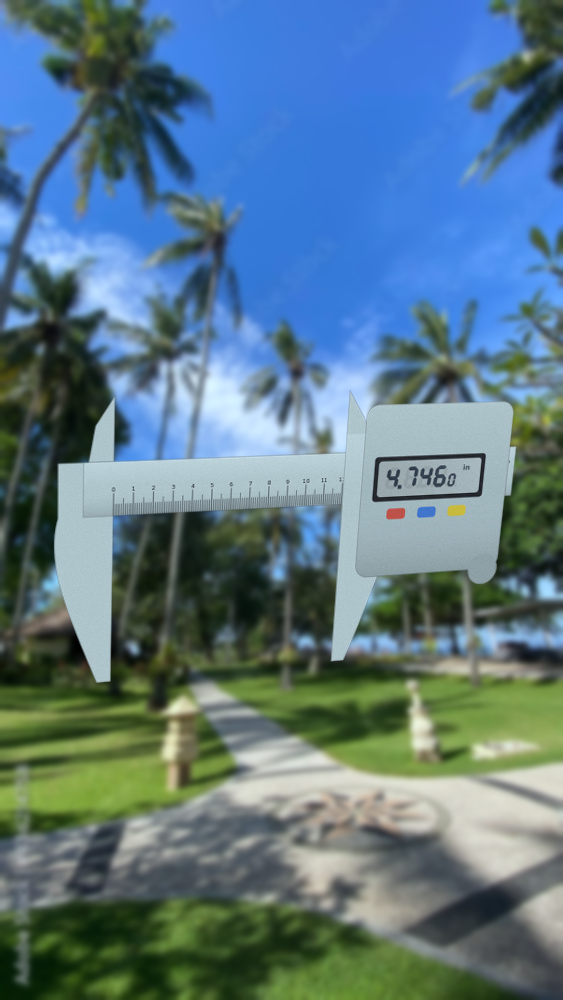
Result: 4.7460 (in)
